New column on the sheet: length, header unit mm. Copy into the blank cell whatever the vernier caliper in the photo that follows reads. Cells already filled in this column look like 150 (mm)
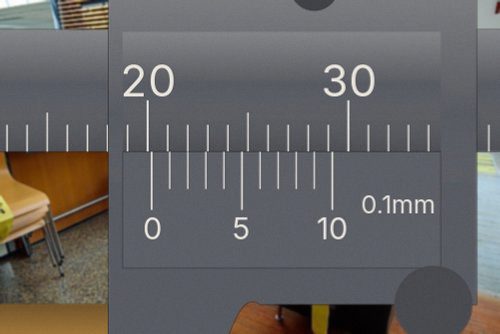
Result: 20.2 (mm)
